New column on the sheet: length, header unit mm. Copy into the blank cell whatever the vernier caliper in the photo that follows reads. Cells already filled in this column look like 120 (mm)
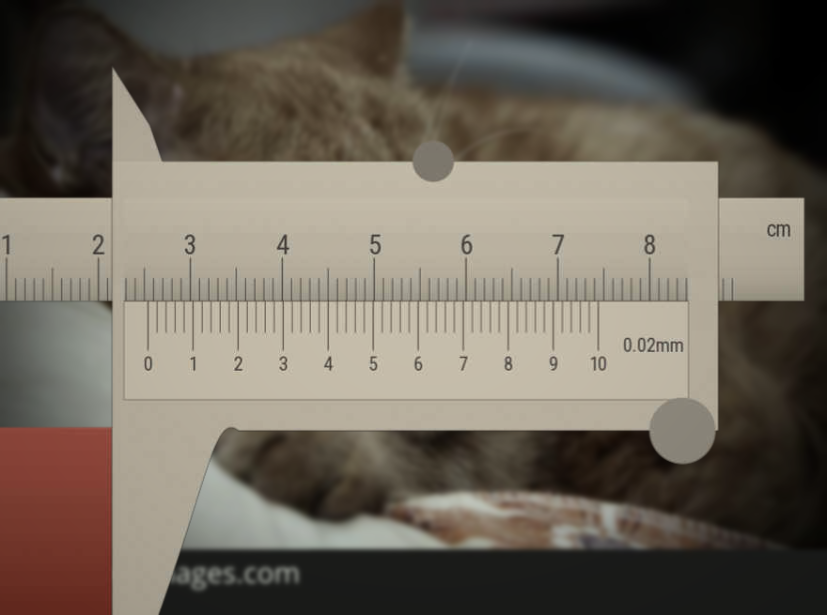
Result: 25.4 (mm)
